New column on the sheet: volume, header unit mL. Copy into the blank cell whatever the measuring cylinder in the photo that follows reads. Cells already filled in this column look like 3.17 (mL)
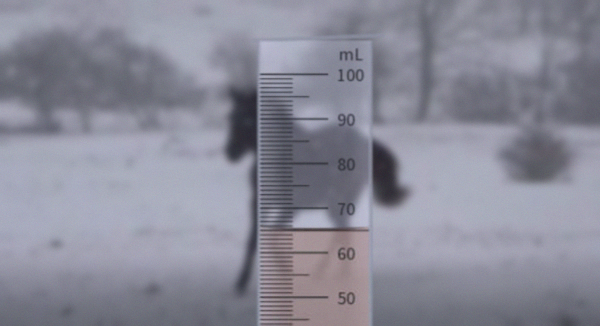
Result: 65 (mL)
